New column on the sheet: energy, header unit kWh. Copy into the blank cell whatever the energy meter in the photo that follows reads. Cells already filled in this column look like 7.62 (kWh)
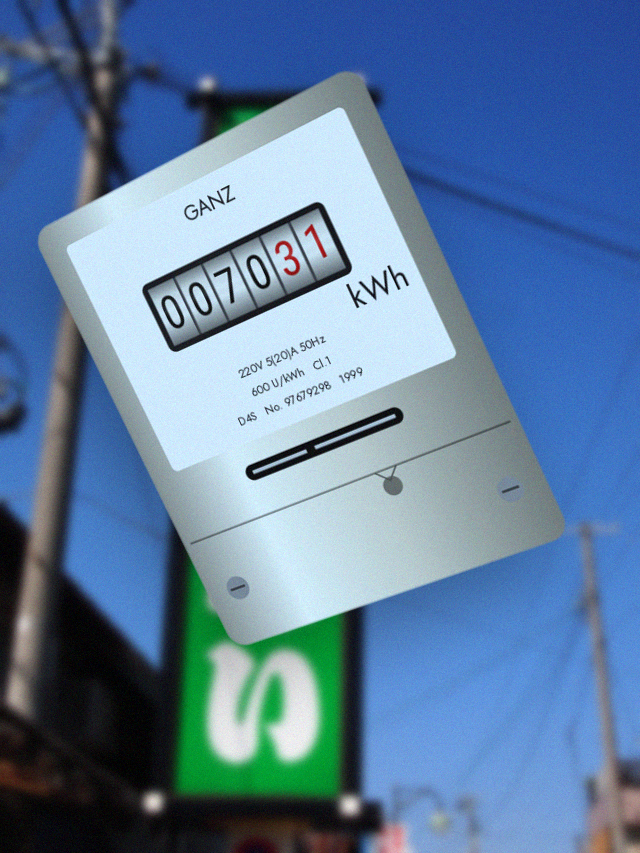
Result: 70.31 (kWh)
